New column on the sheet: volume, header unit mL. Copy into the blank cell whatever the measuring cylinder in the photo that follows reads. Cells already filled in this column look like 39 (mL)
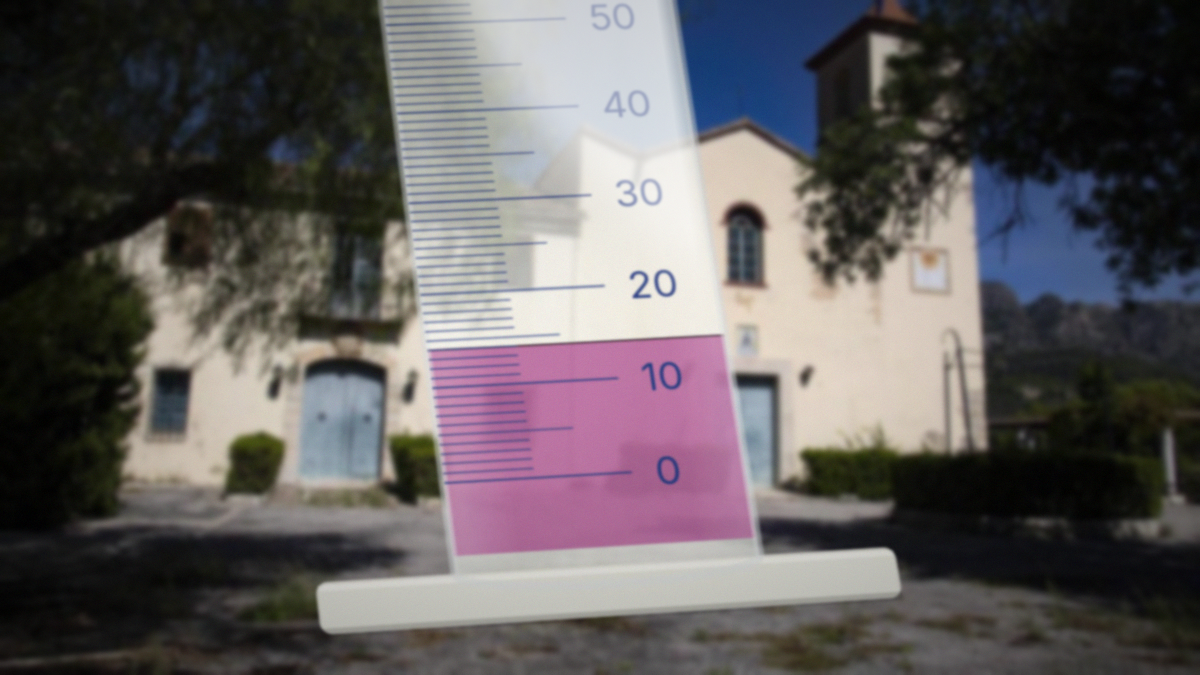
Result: 14 (mL)
